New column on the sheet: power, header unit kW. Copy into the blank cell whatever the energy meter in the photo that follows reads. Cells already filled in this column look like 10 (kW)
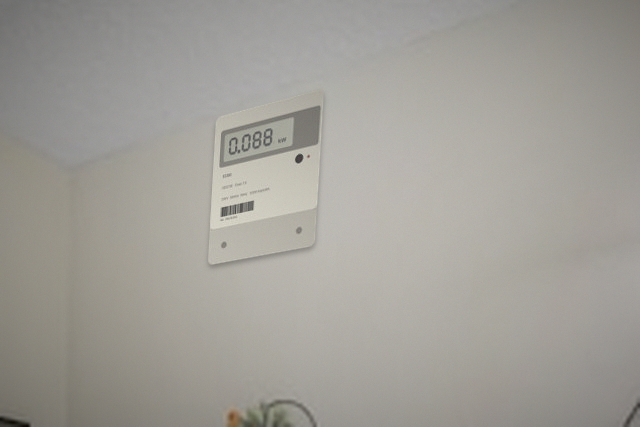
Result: 0.088 (kW)
